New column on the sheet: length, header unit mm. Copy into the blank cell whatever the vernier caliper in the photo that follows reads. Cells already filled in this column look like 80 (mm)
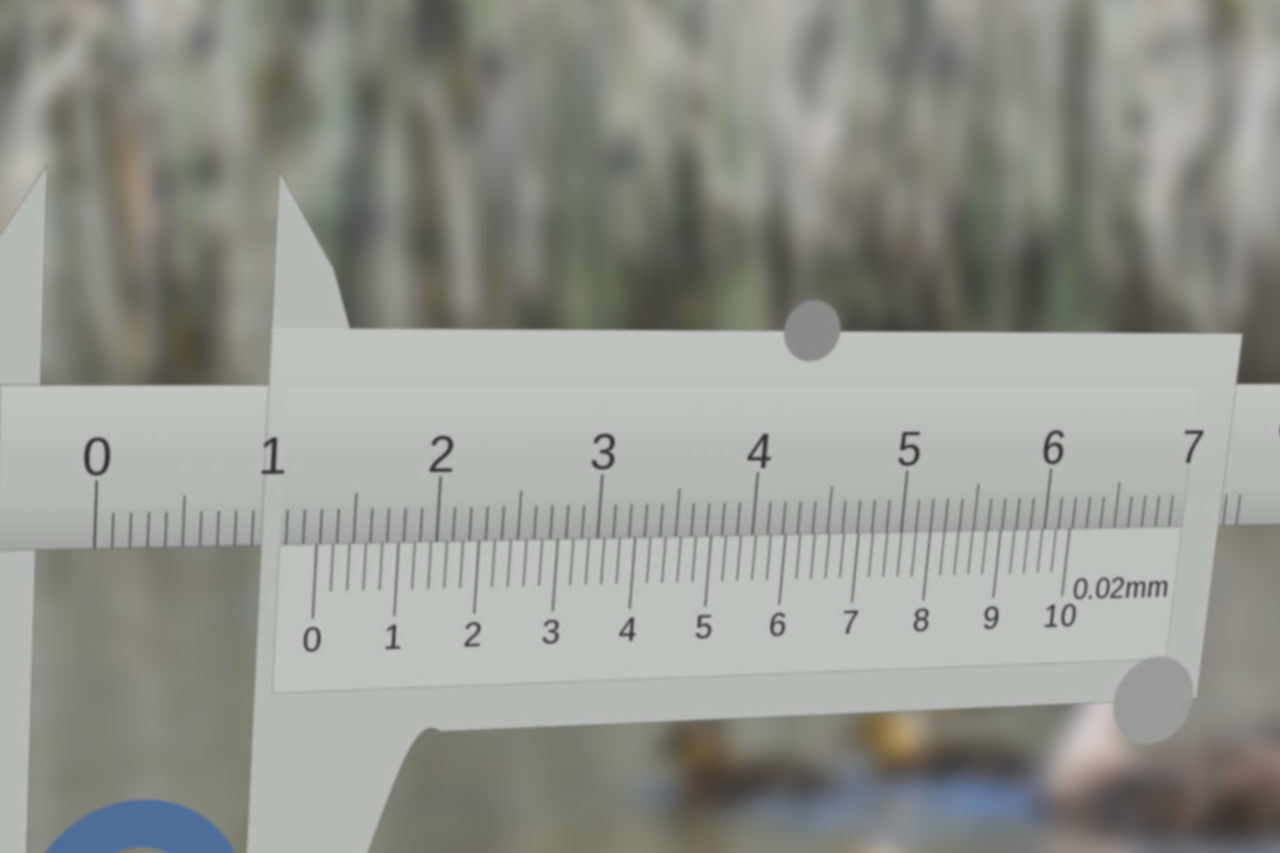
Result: 12.8 (mm)
